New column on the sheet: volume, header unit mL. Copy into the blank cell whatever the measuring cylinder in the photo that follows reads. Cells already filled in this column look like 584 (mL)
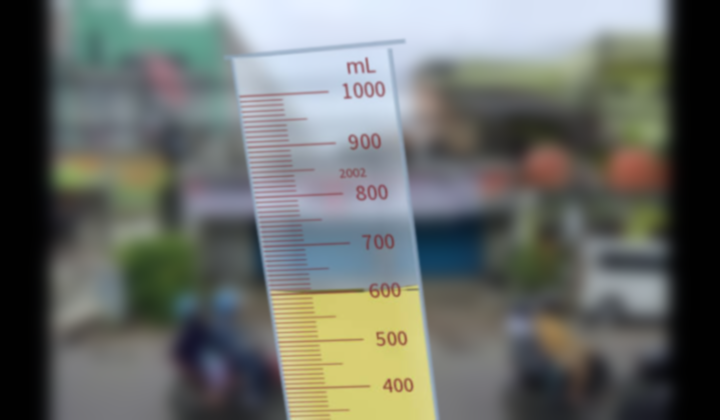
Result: 600 (mL)
